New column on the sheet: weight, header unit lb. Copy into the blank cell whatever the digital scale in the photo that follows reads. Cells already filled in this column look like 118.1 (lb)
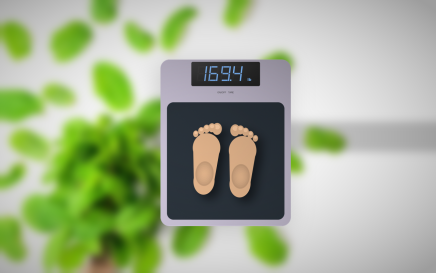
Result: 169.4 (lb)
